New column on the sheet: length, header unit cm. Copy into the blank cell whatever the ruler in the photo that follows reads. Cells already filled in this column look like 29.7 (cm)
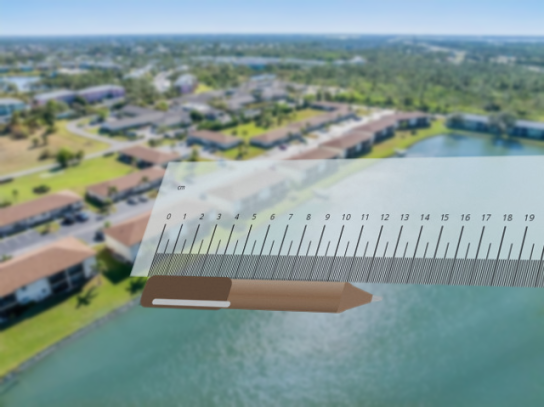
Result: 13 (cm)
